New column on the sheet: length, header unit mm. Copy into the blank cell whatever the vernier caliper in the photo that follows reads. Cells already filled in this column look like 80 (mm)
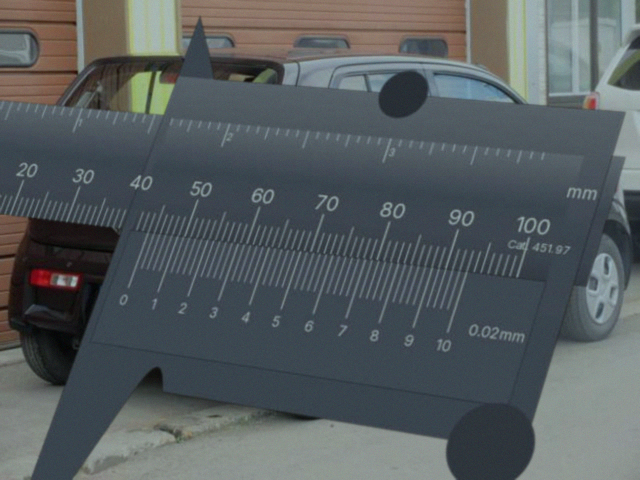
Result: 44.0 (mm)
